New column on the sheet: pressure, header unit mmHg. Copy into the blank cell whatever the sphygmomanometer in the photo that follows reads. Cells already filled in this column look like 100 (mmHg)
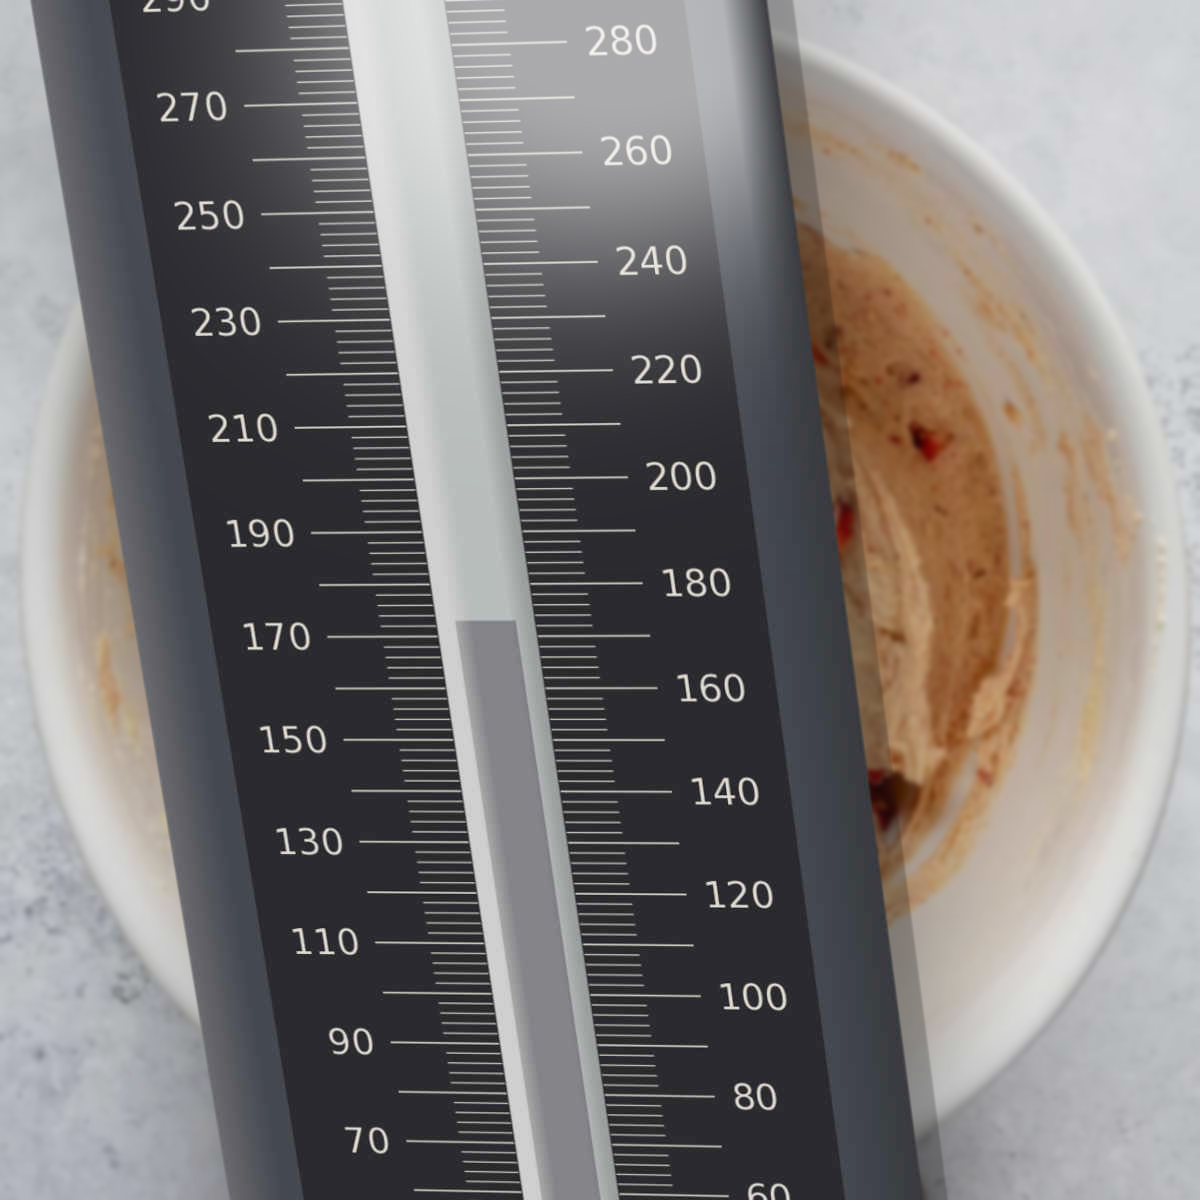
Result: 173 (mmHg)
